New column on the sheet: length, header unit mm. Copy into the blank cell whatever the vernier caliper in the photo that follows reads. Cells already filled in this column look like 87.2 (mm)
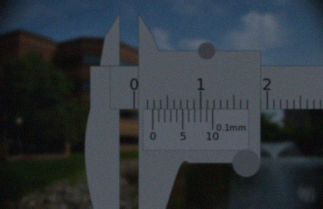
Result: 2.8 (mm)
